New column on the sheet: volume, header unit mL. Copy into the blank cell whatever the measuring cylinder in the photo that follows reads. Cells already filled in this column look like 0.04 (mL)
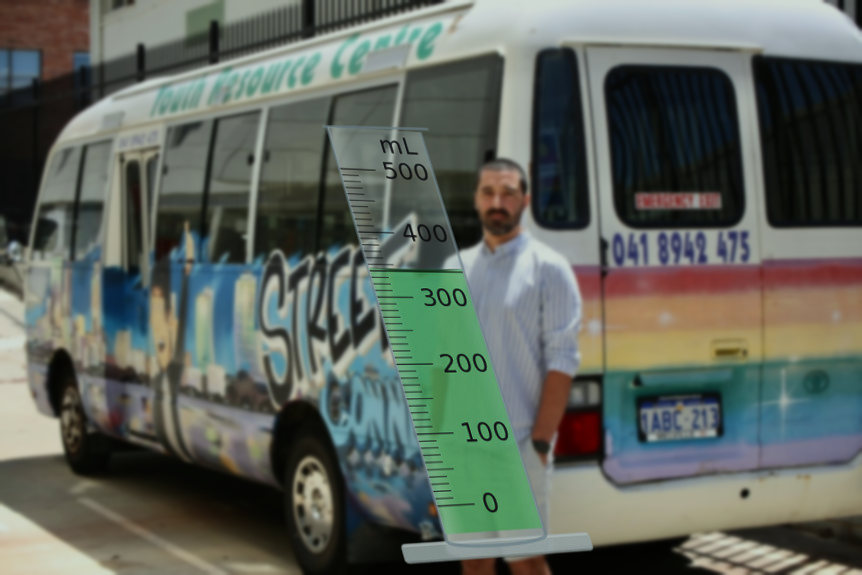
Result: 340 (mL)
